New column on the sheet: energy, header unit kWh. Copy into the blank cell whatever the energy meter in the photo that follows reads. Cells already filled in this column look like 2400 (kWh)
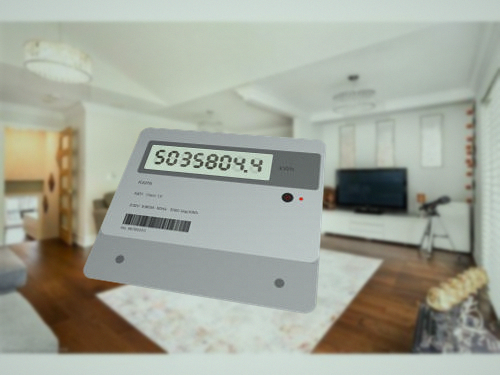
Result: 5035804.4 (kWh)
